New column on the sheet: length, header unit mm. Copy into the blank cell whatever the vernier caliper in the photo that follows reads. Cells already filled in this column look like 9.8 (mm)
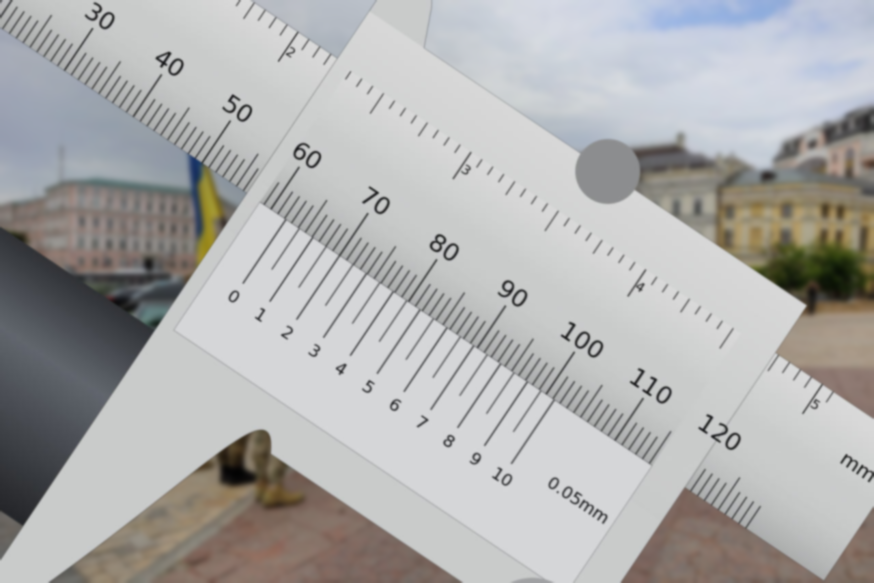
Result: 62.2 (mm)
